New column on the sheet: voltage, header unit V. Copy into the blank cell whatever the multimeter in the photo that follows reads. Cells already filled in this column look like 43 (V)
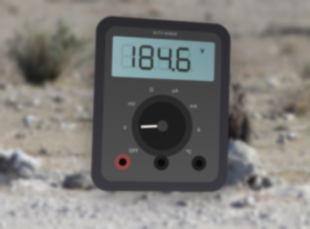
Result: 184.6 (V)
